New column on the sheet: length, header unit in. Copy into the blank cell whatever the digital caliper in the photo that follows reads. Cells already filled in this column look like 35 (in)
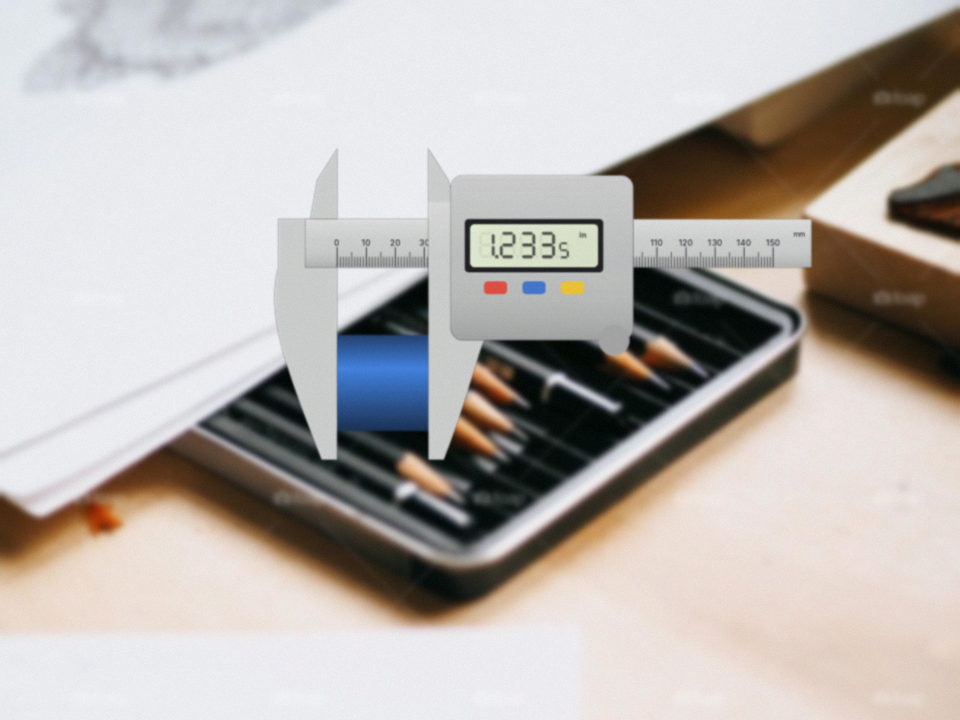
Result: 1.2335 (in)
